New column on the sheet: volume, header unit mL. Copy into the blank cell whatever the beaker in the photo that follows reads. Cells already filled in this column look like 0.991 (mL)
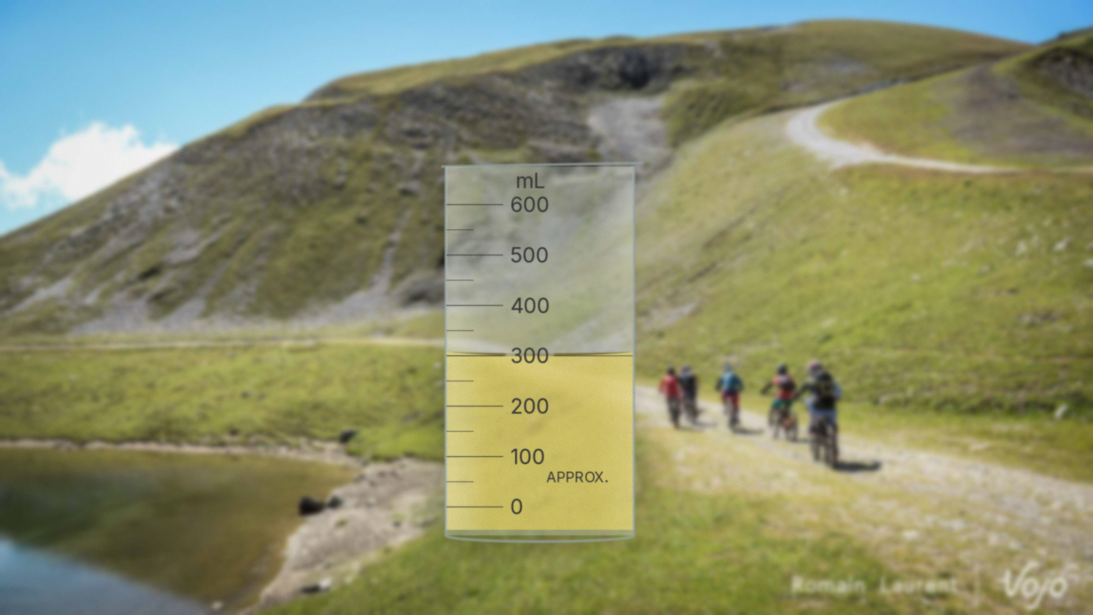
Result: 300 (mL)
